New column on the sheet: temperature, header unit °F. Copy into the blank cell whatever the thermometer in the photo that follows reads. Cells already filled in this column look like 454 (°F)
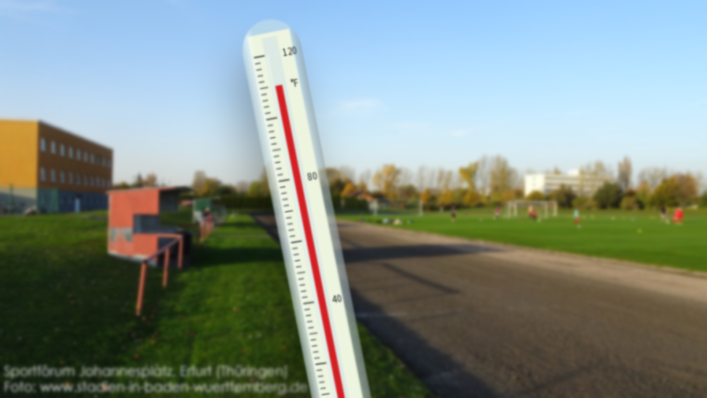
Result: 110 (°F)
